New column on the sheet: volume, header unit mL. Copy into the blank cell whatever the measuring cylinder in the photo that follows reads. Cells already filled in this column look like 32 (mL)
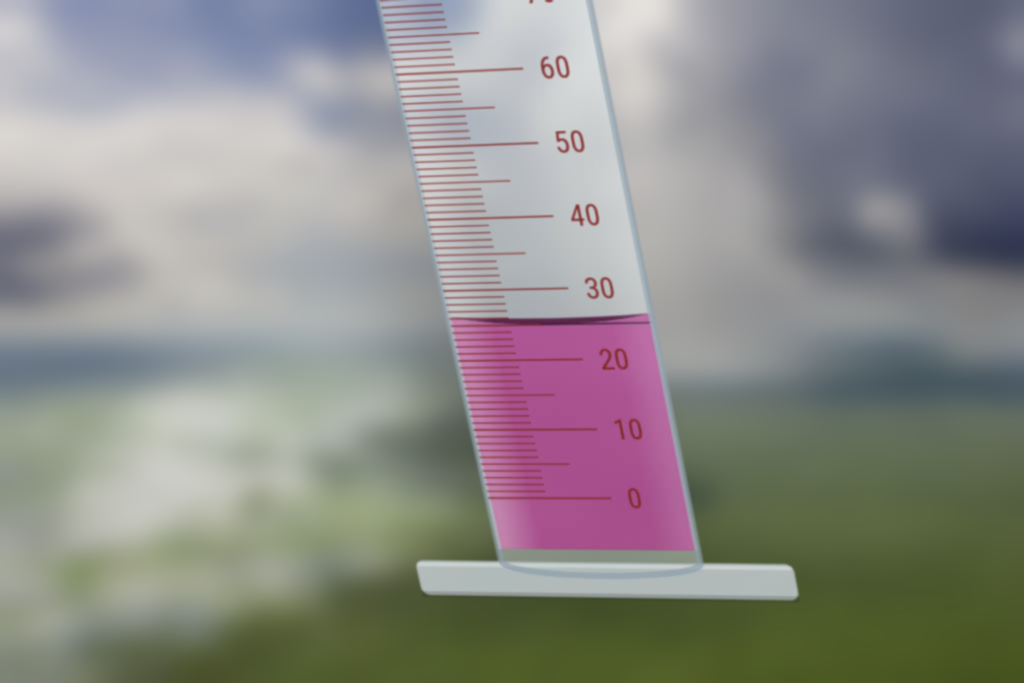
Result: 25 (mL)
